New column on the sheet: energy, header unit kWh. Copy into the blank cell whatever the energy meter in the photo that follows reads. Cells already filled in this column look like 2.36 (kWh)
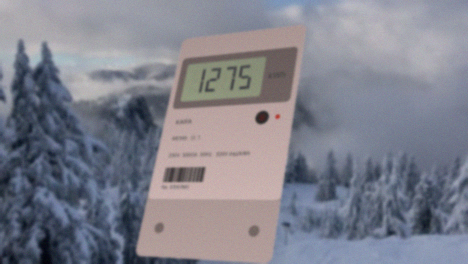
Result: 1275 (kWh)
